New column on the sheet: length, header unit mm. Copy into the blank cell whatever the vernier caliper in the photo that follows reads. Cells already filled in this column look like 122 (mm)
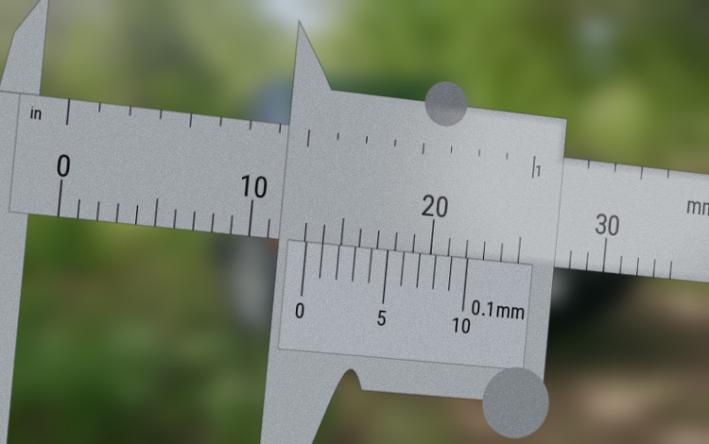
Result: 13.1 (mm)
